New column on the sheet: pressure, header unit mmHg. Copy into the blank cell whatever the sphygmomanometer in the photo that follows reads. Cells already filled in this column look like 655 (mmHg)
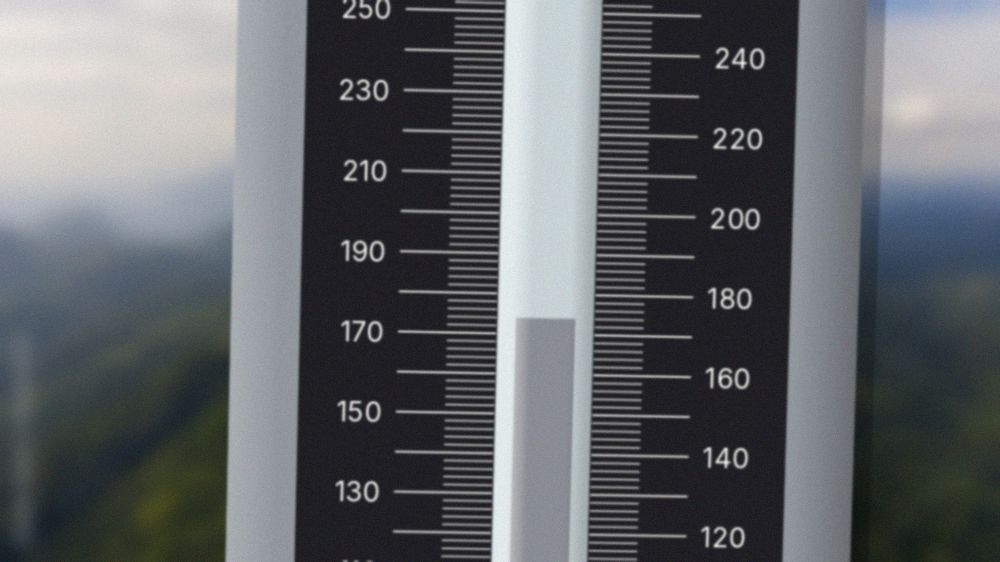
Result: 174 (mmHg)
